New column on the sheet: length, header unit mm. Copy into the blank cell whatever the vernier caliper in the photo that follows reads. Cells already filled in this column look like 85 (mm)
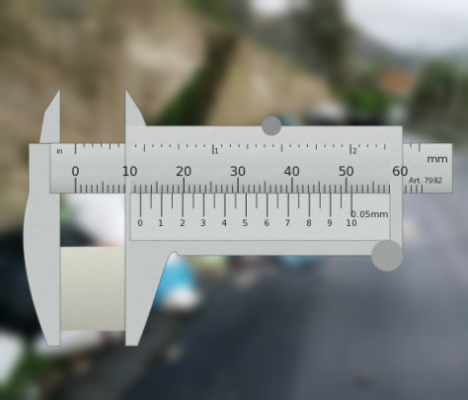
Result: 12.0 (mm)
